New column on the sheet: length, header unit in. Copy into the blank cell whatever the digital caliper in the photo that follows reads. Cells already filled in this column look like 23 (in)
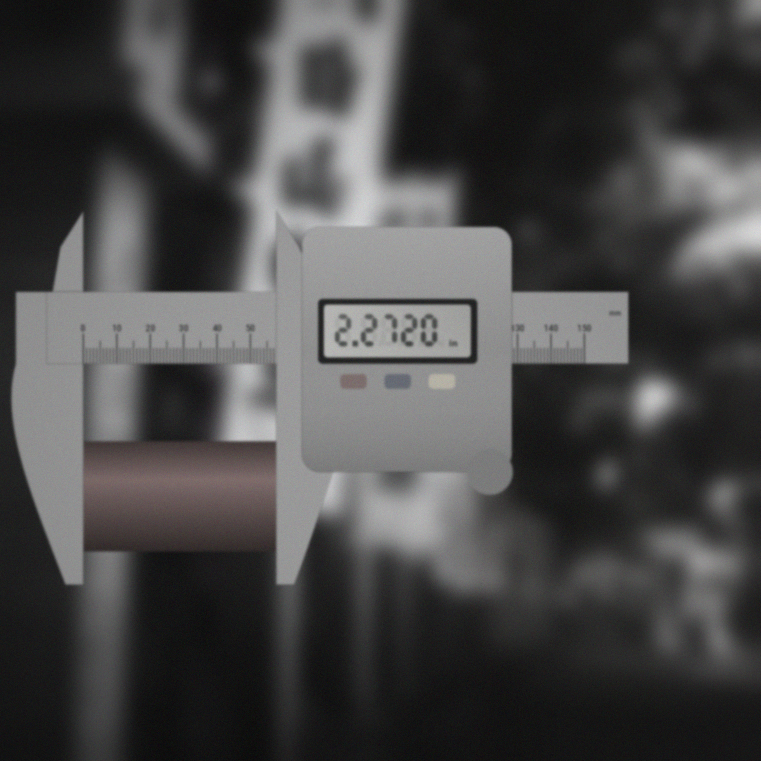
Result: 2.2720 (in)
